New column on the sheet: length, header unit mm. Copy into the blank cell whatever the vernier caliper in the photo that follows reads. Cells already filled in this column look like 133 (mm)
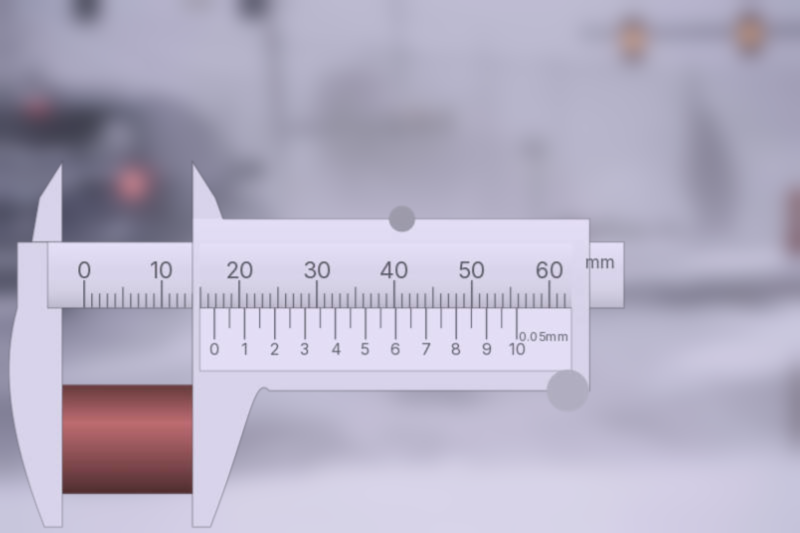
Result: 16.8 (mm)
